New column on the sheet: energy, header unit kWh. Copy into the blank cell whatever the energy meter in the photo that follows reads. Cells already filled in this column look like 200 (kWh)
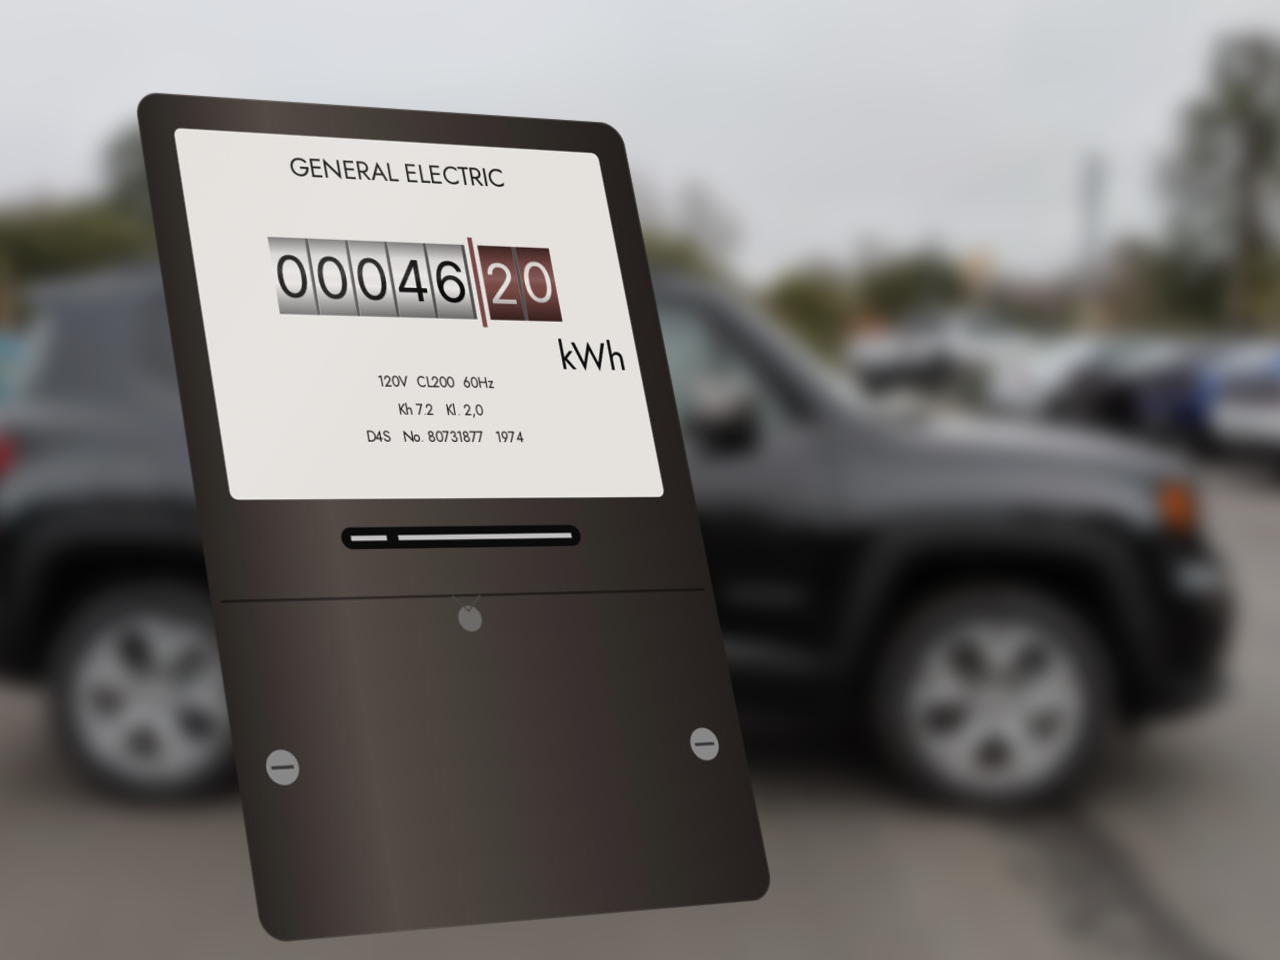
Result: 46.20 (kWh)
